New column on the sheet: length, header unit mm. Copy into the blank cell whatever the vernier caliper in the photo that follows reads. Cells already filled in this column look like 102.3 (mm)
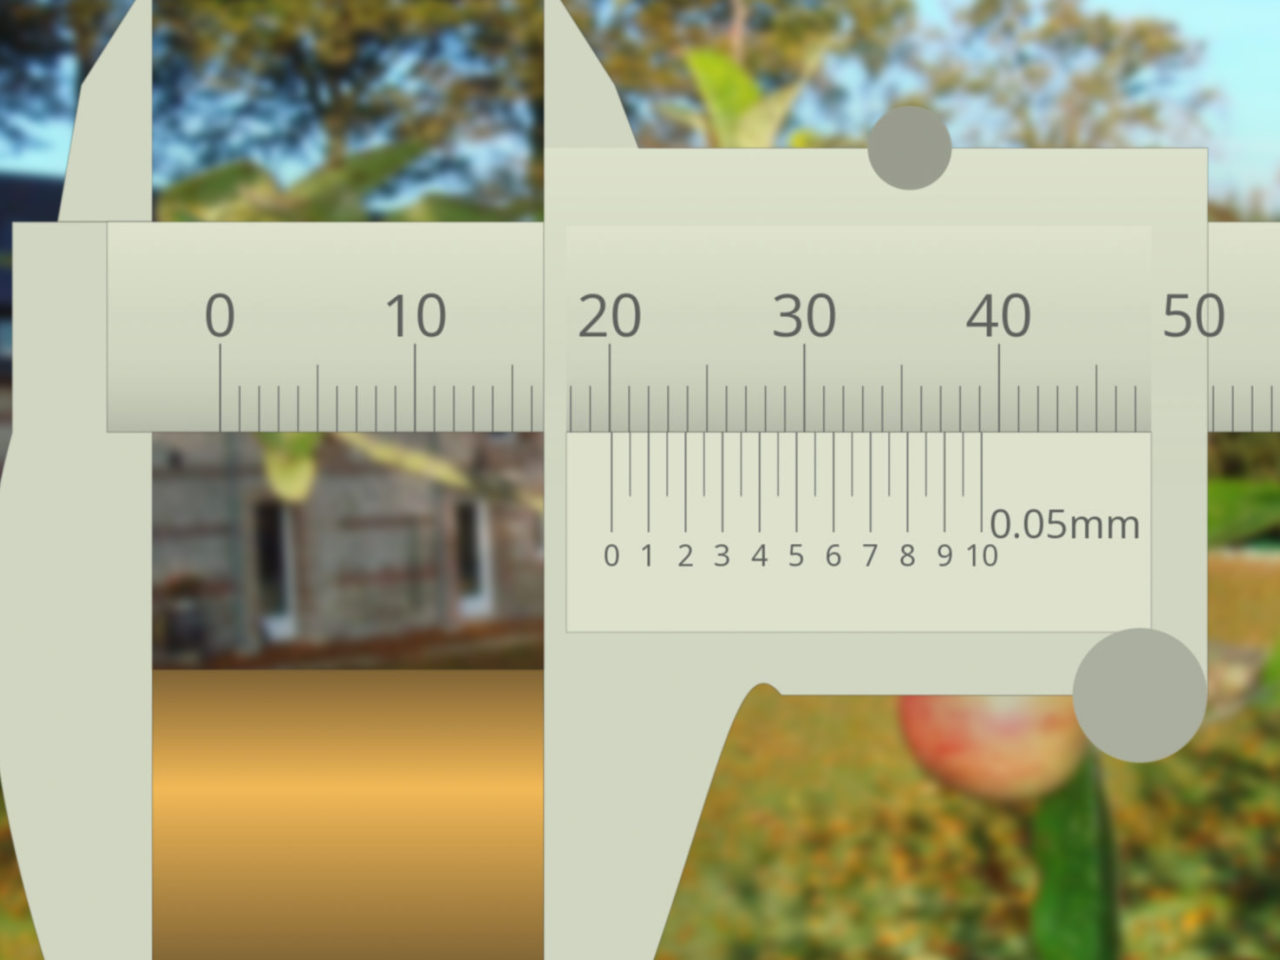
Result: 20.1 (mm)
